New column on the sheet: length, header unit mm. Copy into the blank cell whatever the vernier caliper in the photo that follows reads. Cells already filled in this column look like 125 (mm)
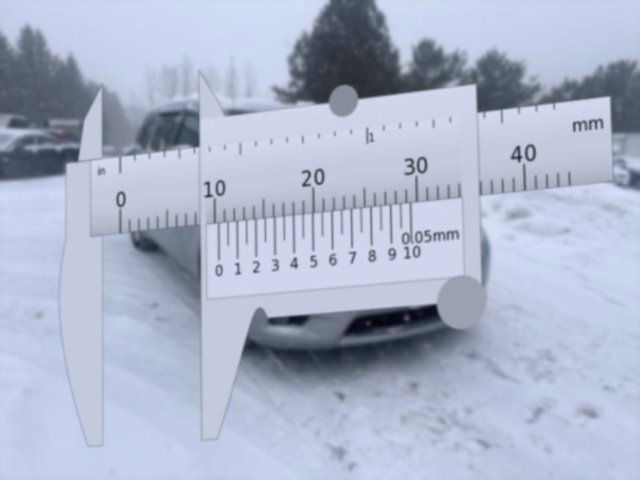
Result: 10.4 (mm)
